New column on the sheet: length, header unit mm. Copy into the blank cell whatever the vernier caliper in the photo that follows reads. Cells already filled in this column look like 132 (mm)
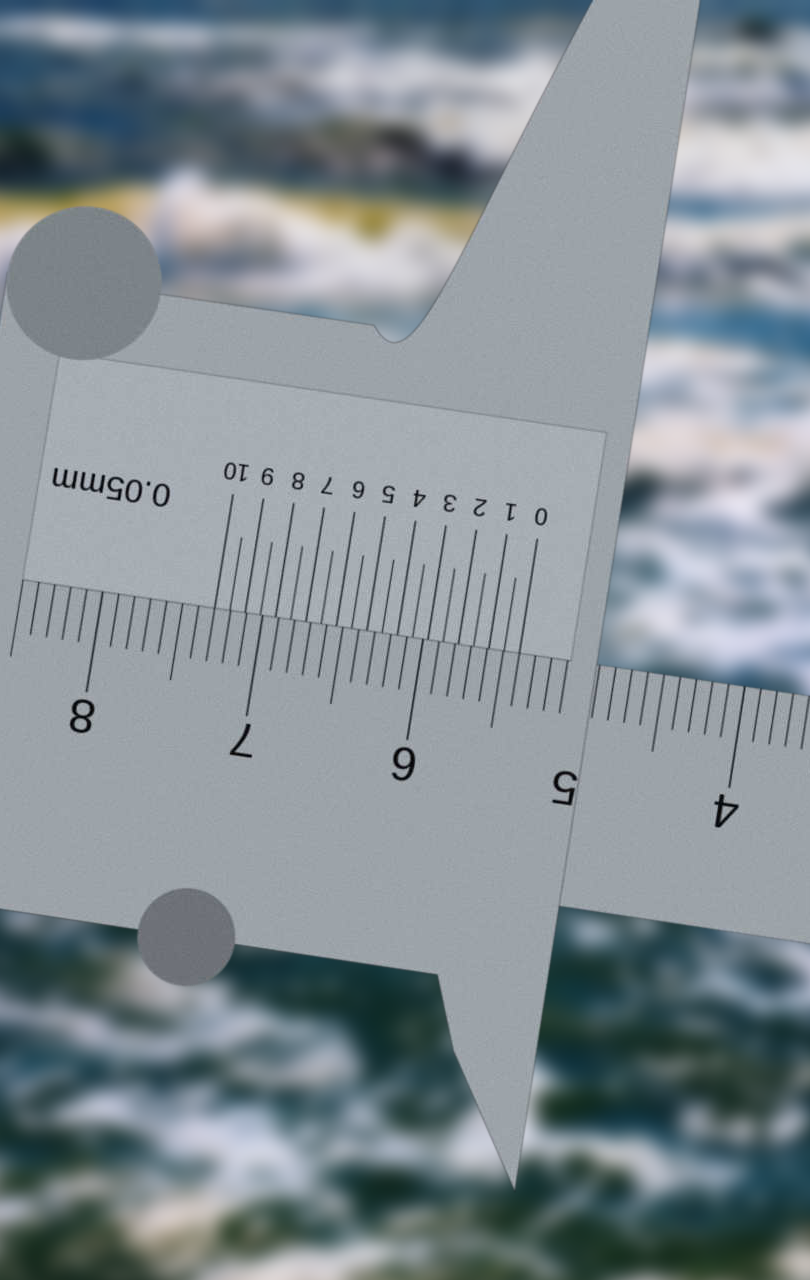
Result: 54.0 (mm)
